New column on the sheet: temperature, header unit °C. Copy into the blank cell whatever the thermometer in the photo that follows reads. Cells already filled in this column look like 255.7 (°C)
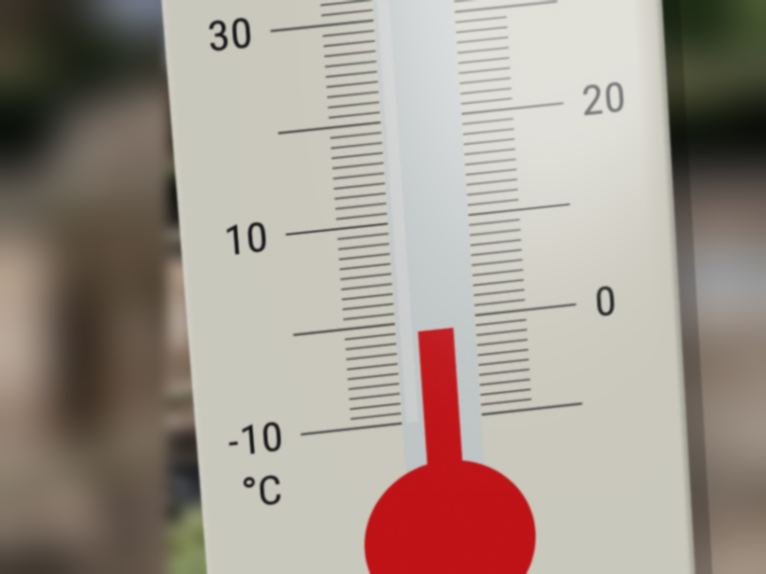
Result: -1 (°C)
